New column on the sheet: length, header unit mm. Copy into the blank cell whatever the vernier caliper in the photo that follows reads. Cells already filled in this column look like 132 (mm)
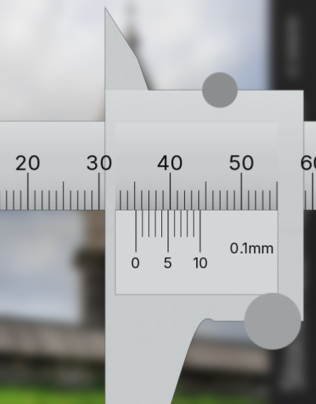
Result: 35.2 (mm)
